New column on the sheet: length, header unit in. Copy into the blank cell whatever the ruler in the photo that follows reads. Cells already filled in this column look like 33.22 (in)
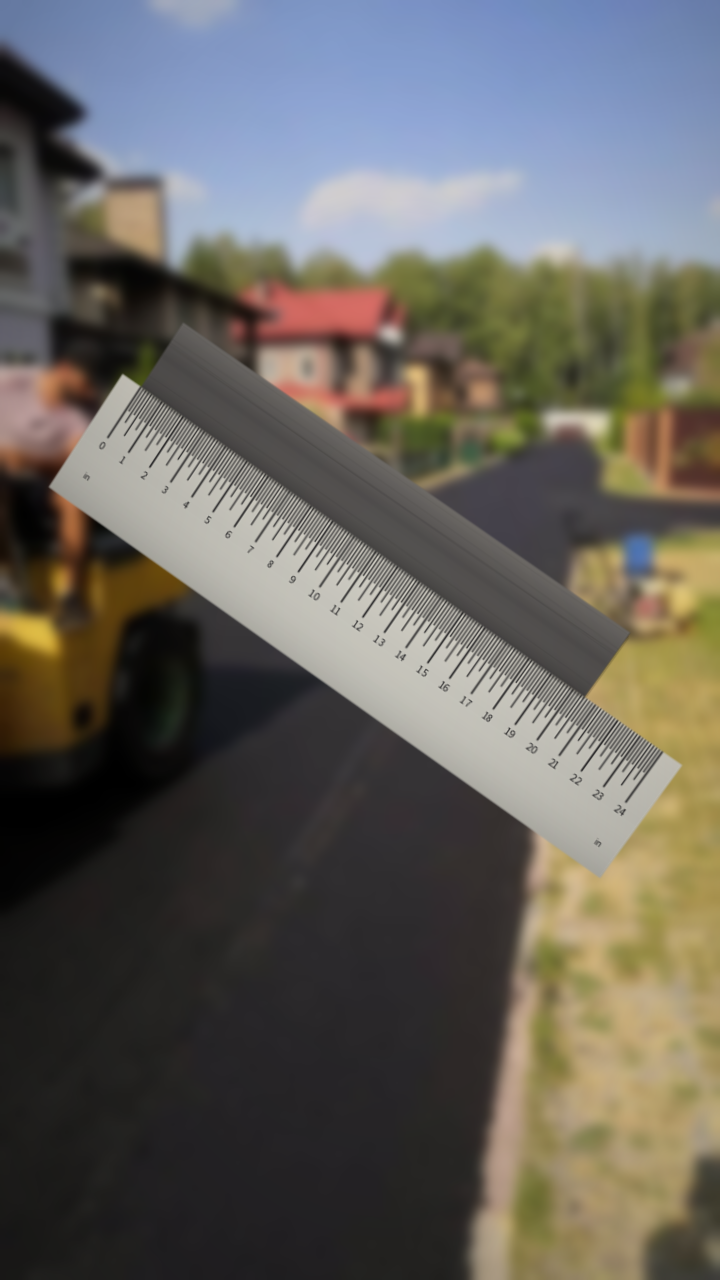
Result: 20.5 (in)
